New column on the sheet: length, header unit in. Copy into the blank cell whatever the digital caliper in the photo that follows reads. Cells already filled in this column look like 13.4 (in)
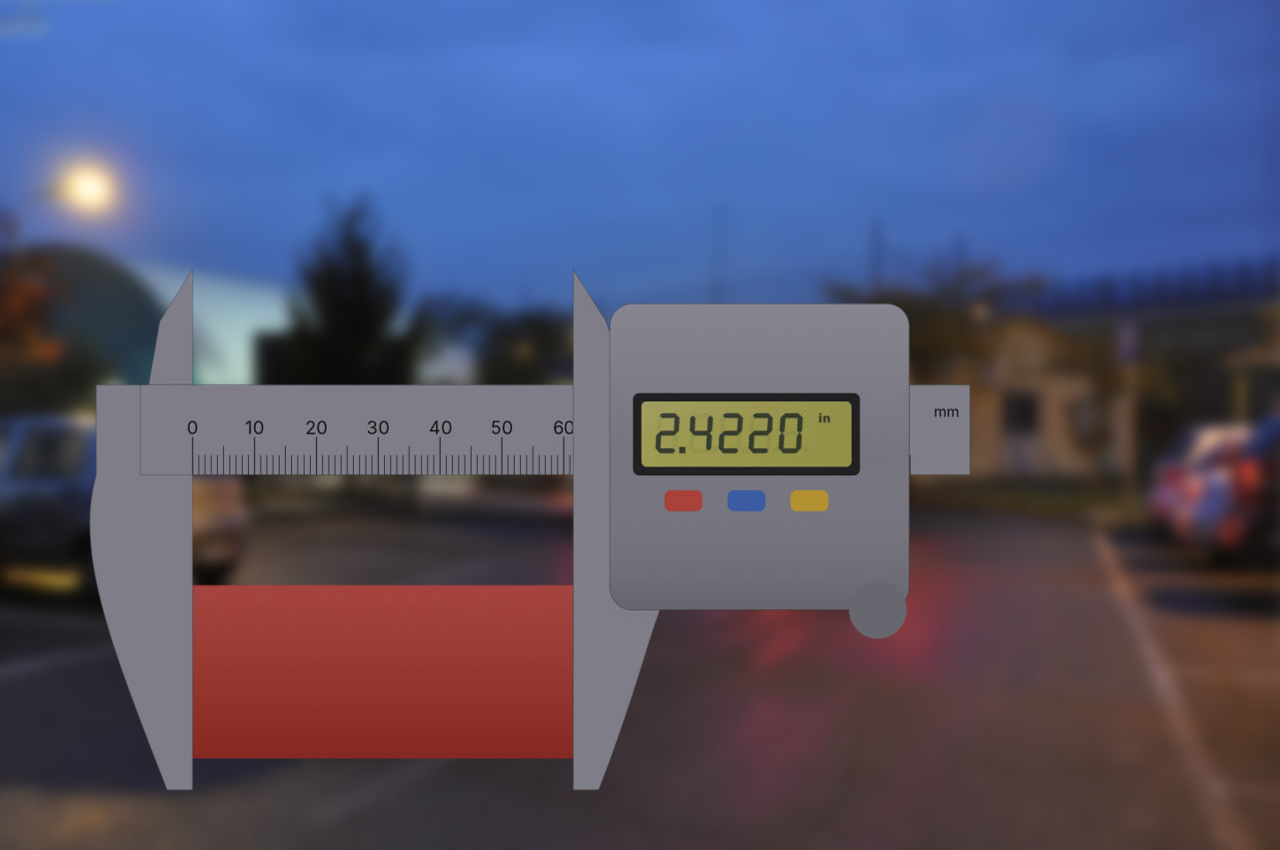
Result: 2.4220 (in)
